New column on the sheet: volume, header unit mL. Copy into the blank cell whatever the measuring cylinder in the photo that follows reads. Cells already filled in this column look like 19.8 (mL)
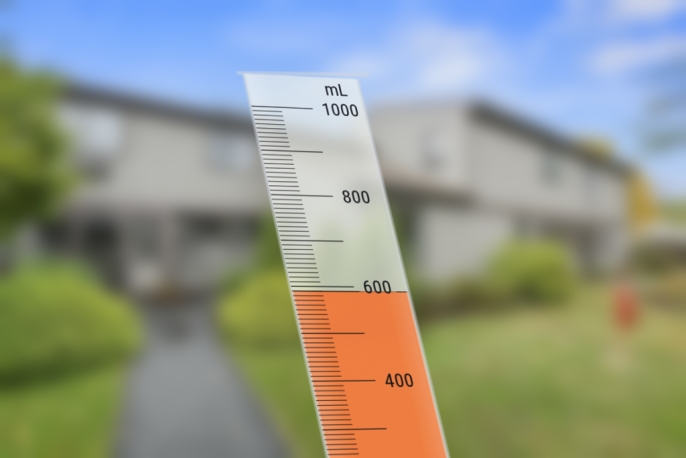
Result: 590 (mL)
